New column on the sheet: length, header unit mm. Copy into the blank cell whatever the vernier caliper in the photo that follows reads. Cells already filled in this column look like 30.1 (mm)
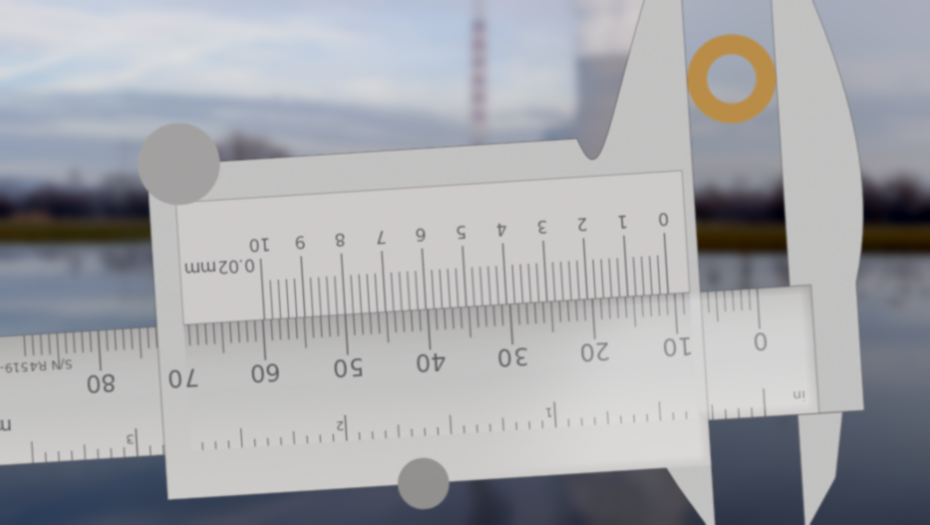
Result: 10.8 (mm)
